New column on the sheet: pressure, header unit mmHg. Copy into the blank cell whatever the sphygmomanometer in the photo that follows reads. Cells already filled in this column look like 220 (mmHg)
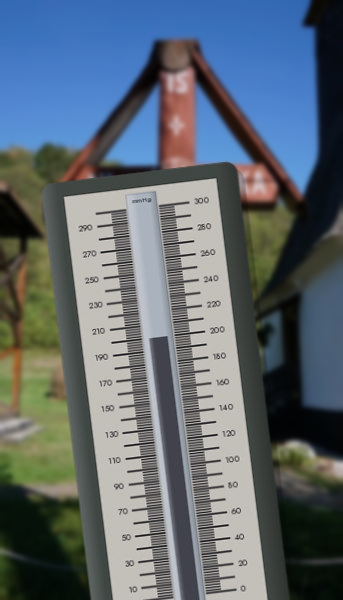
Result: 200 (mmHg)
